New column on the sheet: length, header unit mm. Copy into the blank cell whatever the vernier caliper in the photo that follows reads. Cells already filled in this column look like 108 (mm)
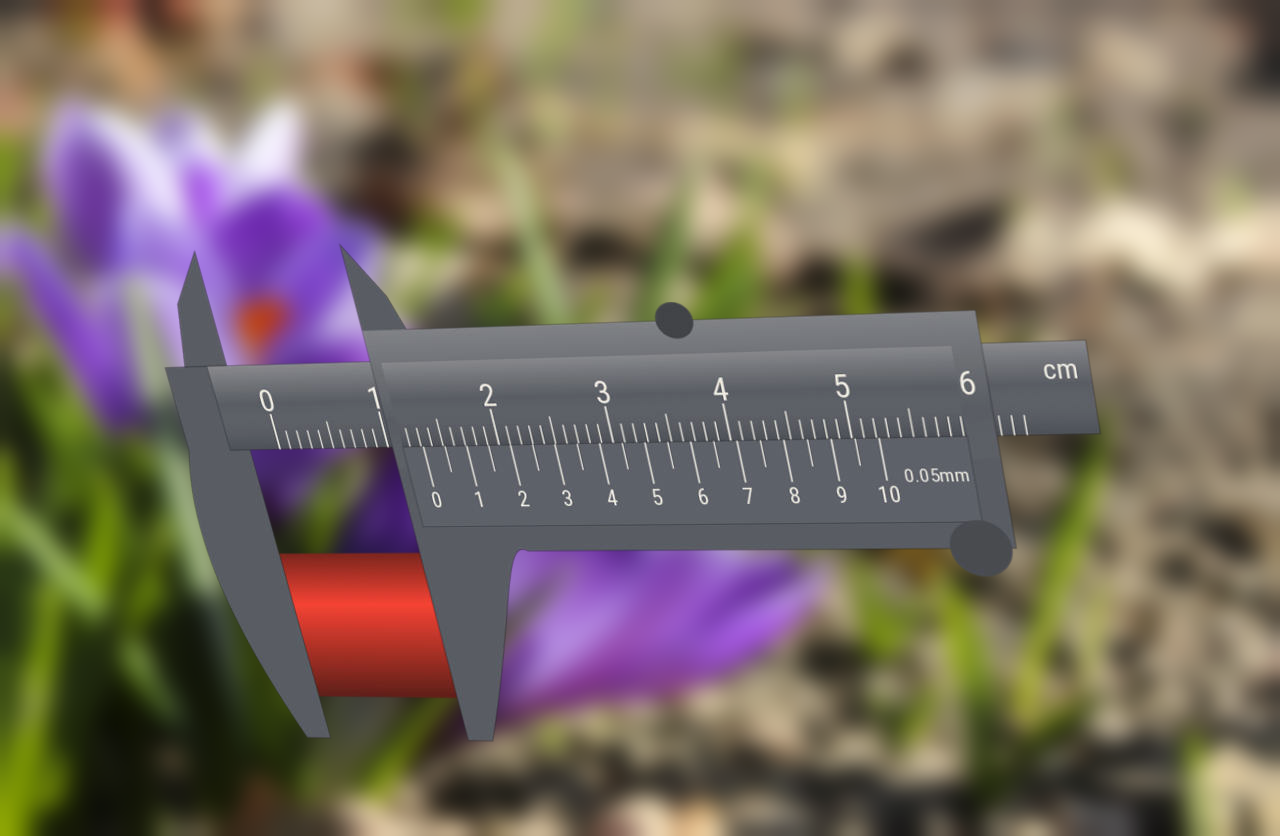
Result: 13.2 (mm)
